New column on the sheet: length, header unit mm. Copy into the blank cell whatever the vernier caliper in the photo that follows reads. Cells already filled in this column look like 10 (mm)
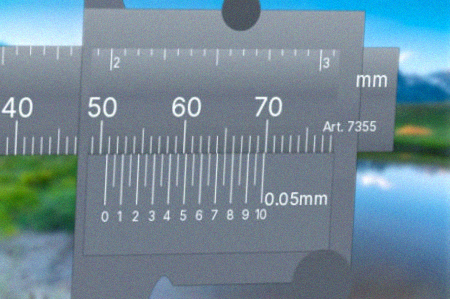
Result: 50.8 (mm)
